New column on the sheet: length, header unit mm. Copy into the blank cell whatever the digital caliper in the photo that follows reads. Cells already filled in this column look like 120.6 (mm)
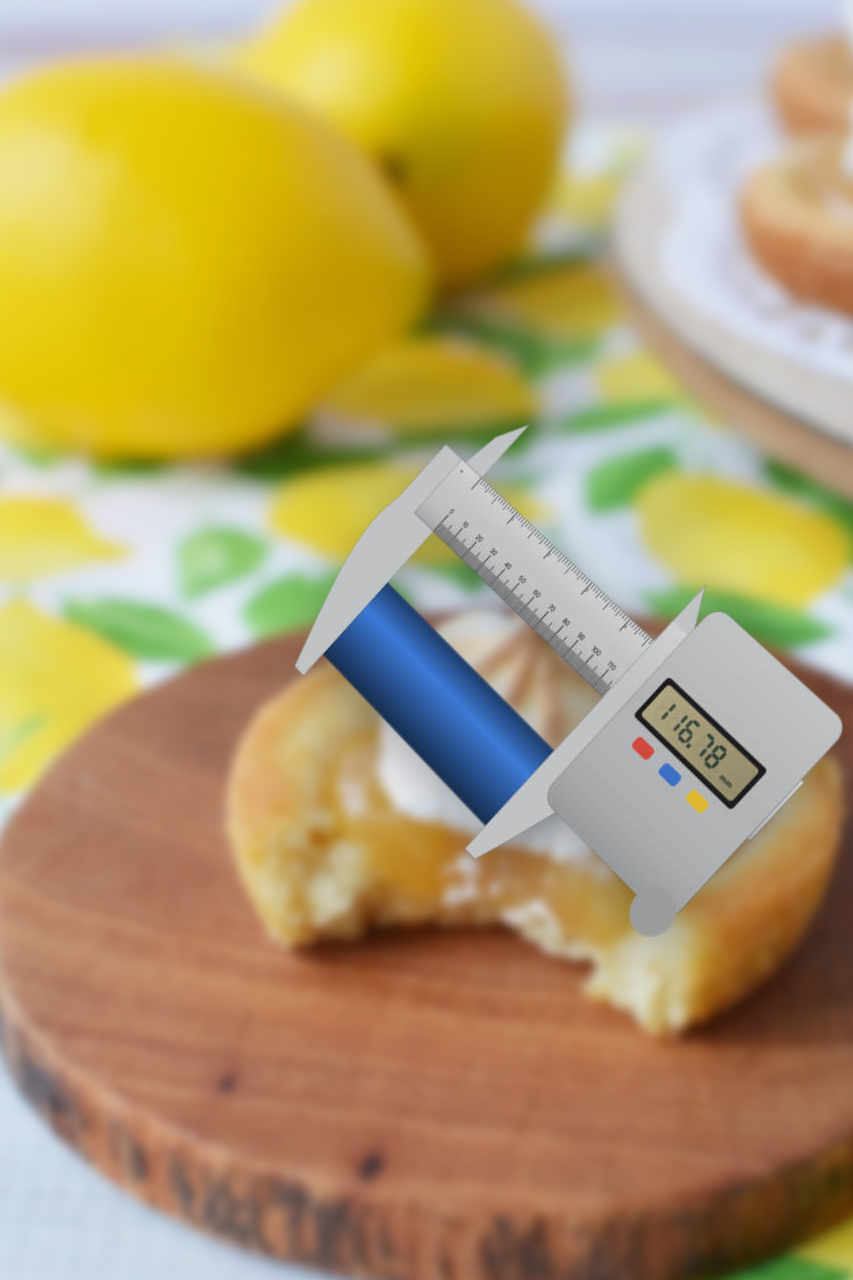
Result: 116.78 (mm)
